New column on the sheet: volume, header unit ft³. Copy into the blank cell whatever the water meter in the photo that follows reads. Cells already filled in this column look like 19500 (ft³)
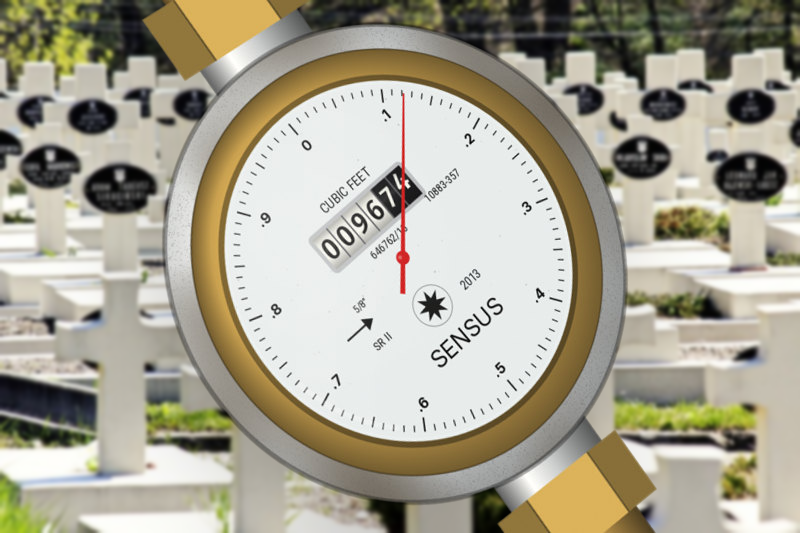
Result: 9674.12 (ft³)
